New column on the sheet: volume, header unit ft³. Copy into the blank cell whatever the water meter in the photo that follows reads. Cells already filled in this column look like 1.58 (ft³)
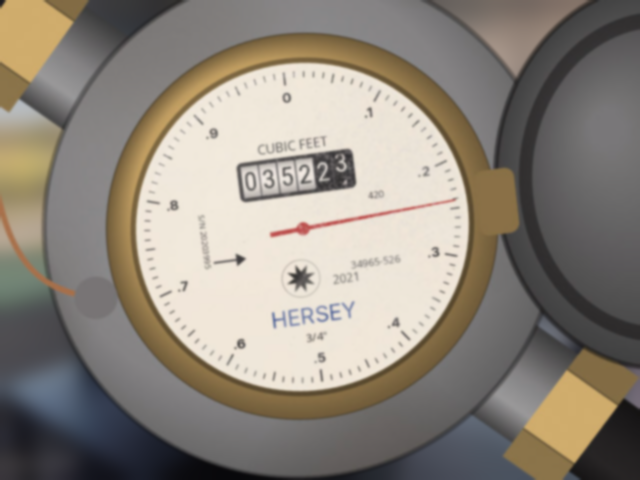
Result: 35223.24 (ft³)
